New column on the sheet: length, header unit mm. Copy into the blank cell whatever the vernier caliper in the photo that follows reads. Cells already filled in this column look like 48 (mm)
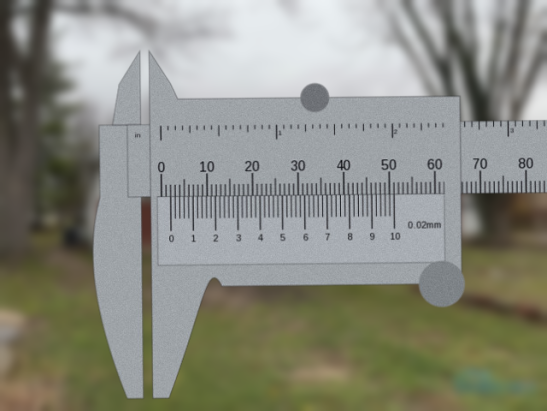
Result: 2.0 (mm)
